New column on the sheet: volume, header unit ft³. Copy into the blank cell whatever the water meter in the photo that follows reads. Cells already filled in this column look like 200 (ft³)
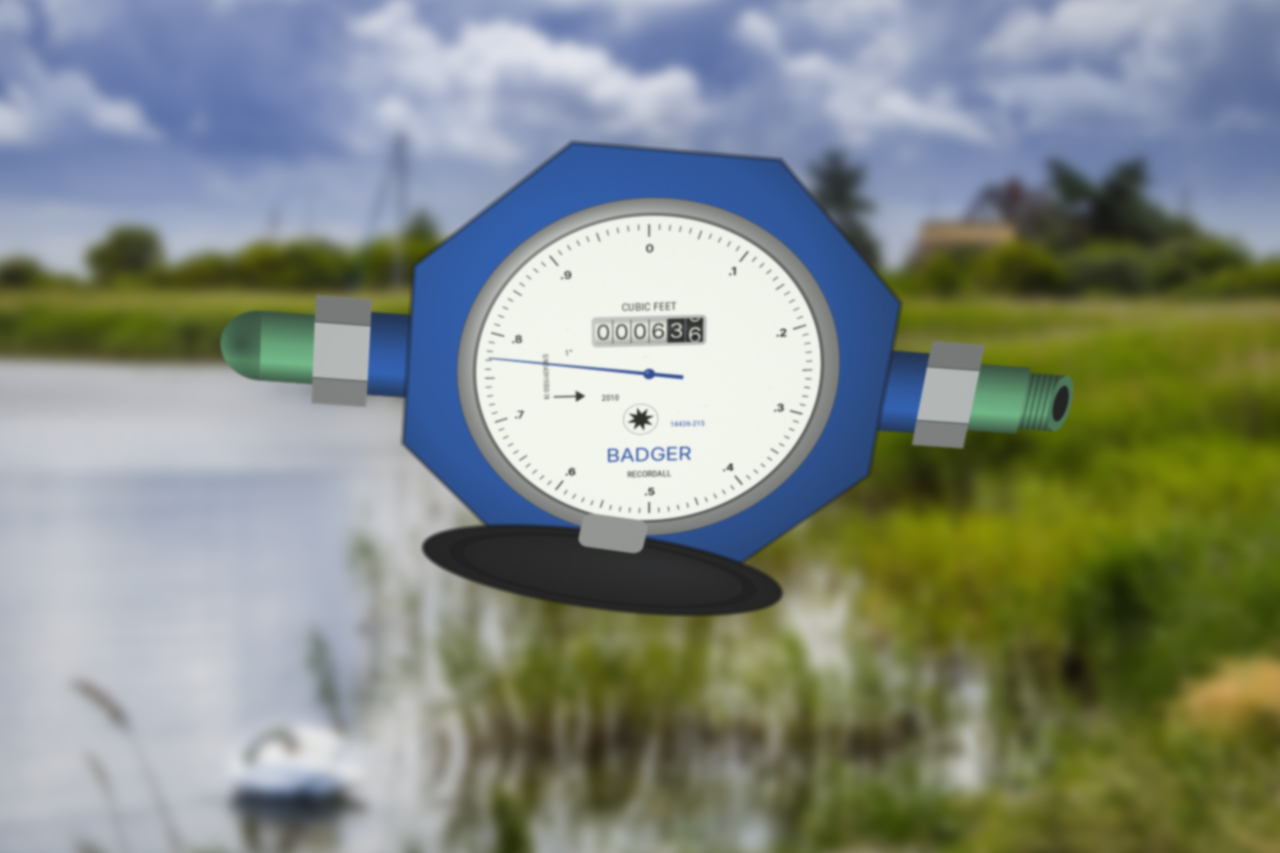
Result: 635.77 (ft³)
